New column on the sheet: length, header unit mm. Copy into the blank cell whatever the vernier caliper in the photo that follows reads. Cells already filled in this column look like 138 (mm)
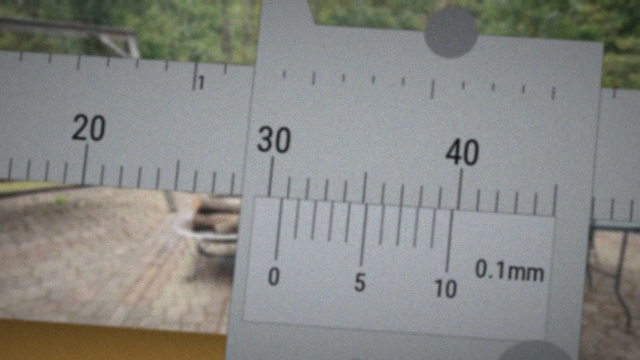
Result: 30.7 (mm)
